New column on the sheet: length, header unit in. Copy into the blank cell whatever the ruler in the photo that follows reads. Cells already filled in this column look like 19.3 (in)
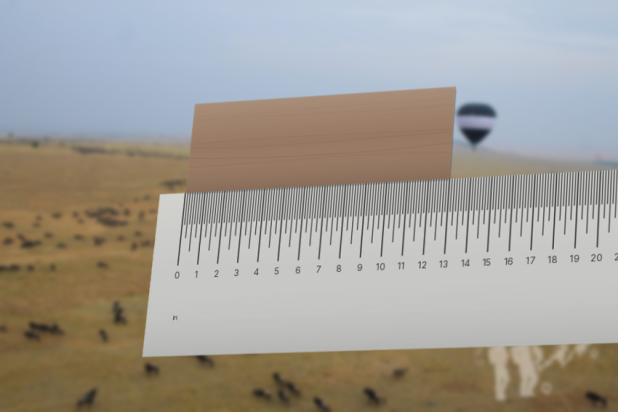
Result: 13 (in)
